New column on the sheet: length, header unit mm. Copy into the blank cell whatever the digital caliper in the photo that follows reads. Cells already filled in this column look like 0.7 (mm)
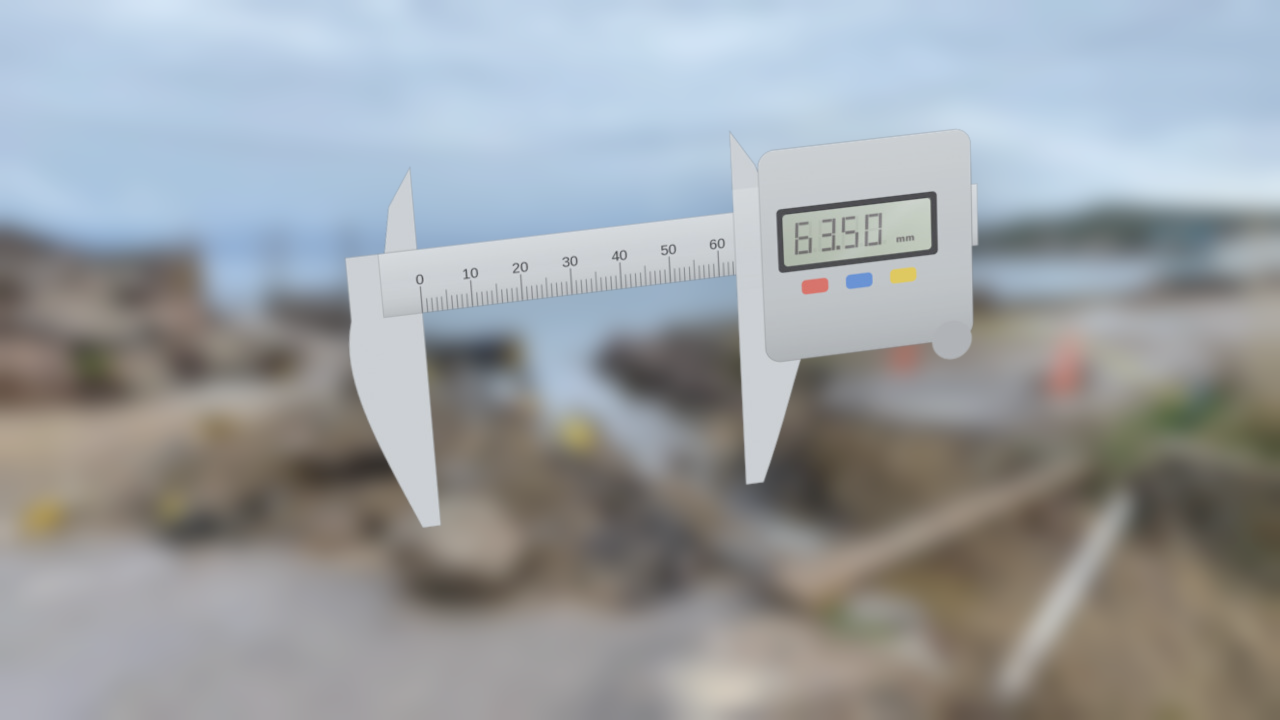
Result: 63.50 (mm)
